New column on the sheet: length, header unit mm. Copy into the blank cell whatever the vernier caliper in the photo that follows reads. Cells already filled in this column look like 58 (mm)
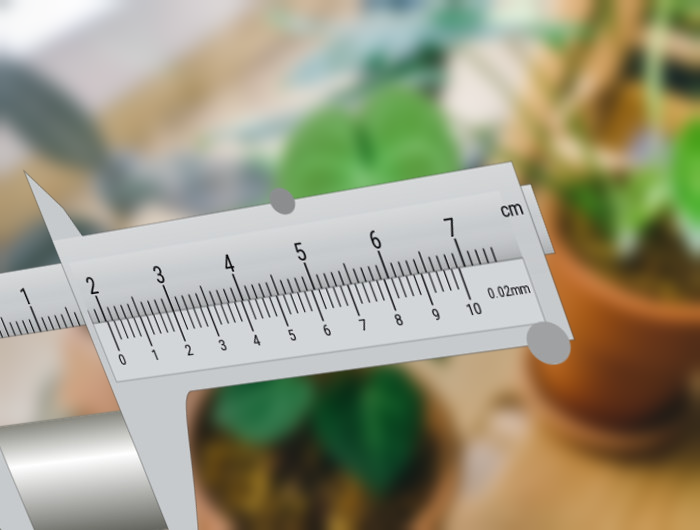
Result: 20.2 (mm)
